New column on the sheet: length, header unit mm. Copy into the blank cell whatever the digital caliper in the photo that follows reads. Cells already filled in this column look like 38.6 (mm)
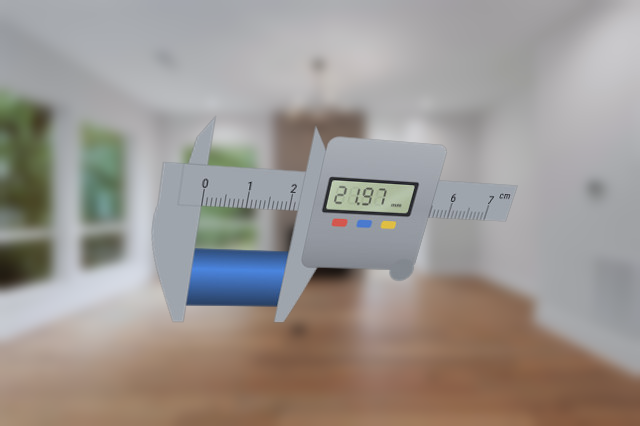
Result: 21.97 (mm)
